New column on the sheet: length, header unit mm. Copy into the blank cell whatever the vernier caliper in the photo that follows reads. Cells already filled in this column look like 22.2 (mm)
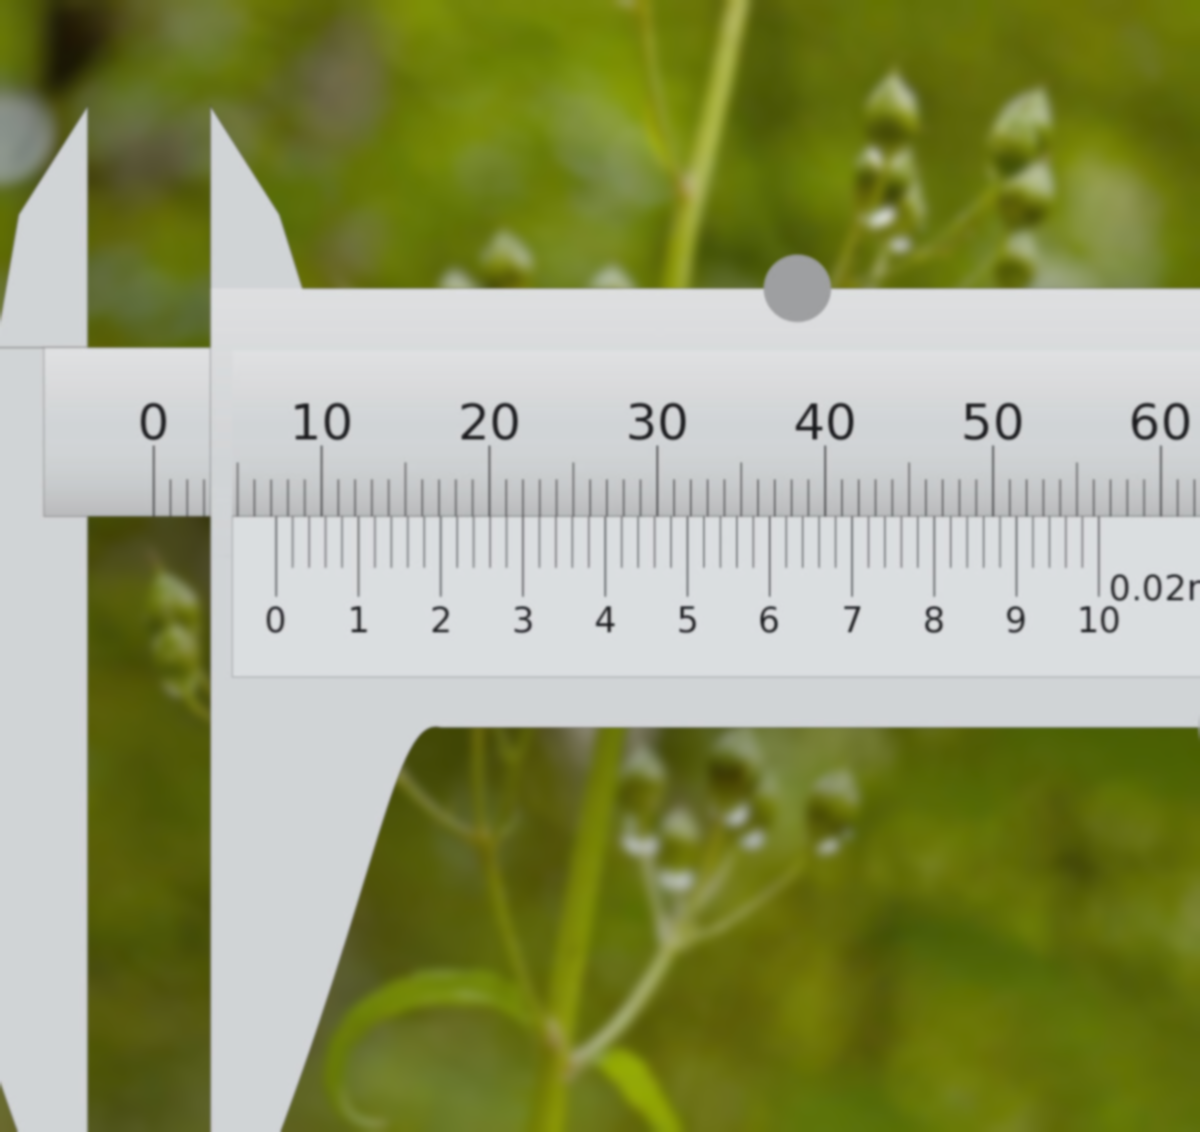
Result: 7.3 (mm)
